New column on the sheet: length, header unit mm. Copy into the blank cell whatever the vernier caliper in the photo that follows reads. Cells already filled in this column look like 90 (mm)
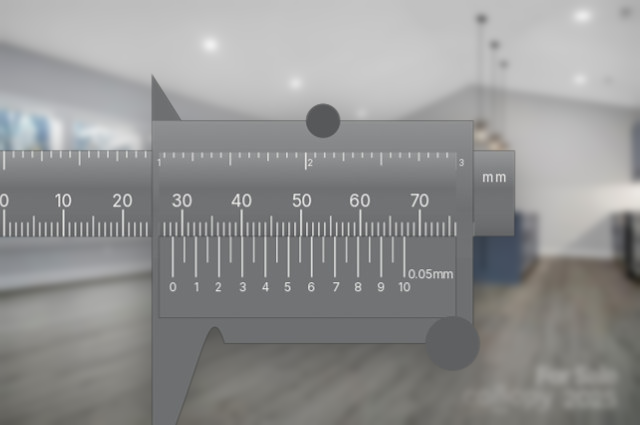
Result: 28.4 (mm)
